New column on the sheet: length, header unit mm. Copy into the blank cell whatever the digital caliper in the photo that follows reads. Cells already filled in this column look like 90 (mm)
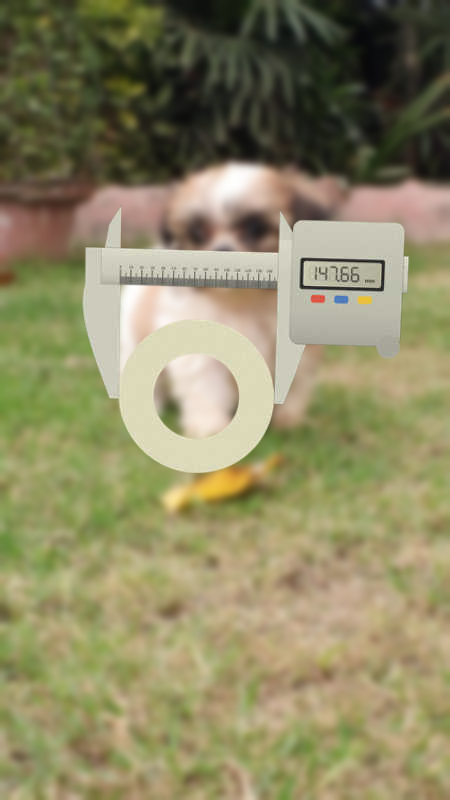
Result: 147.66 (mm)
